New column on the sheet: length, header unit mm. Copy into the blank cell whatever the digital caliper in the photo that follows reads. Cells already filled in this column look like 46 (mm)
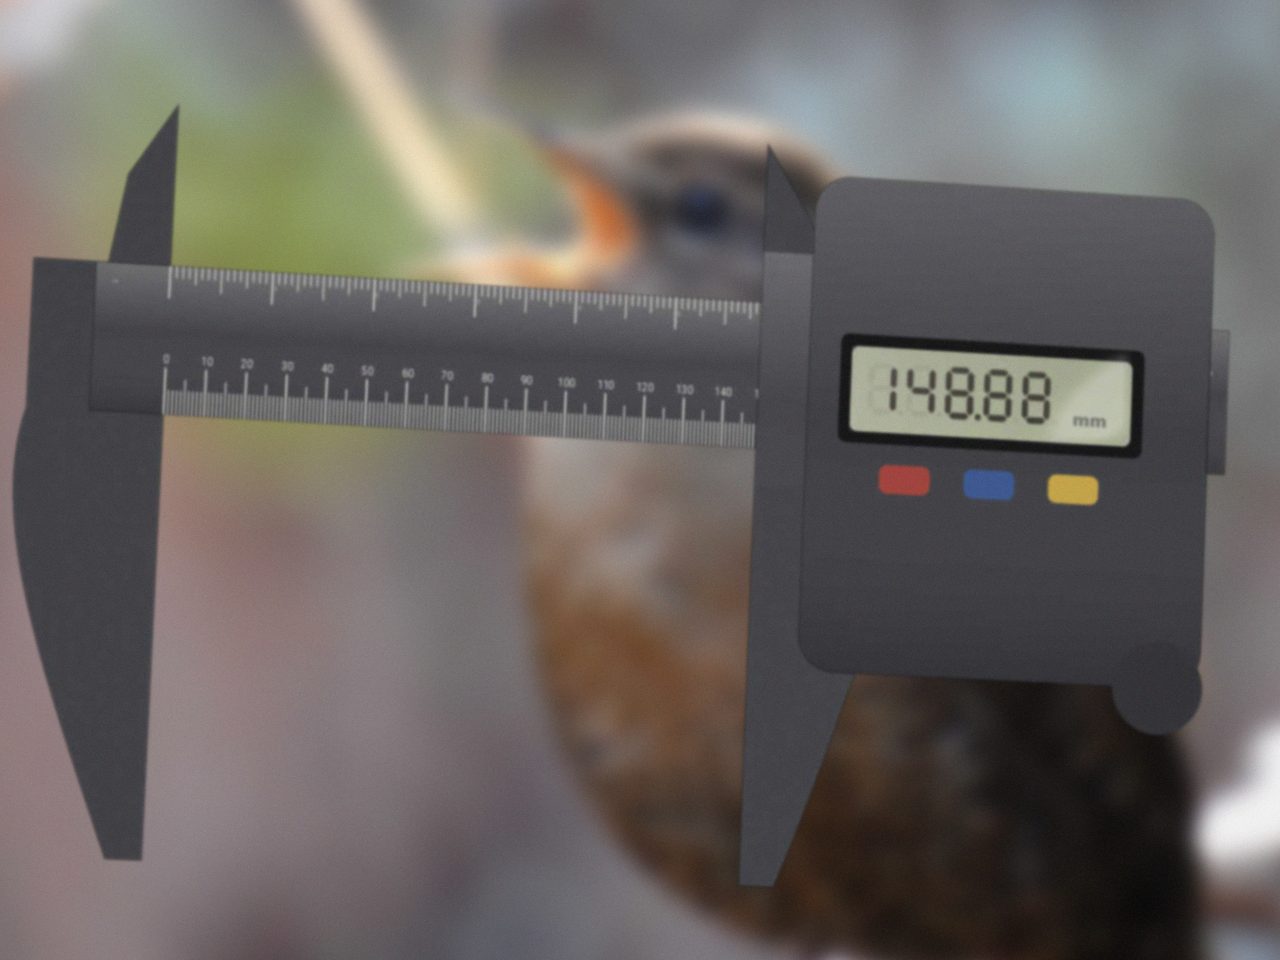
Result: 148.88 (mm)
